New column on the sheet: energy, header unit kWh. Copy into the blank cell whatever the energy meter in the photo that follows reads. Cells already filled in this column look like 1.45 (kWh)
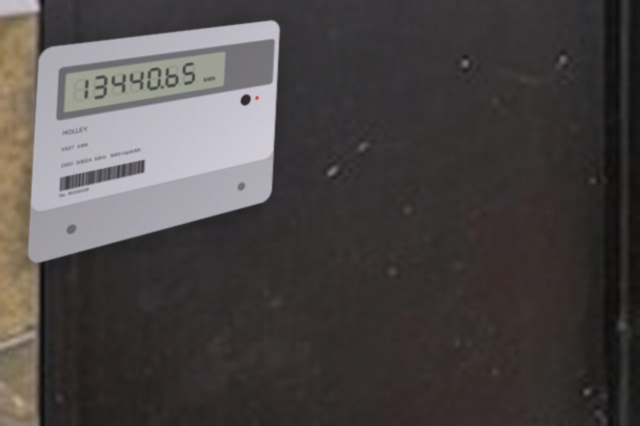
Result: 13440.65 (kWh)
